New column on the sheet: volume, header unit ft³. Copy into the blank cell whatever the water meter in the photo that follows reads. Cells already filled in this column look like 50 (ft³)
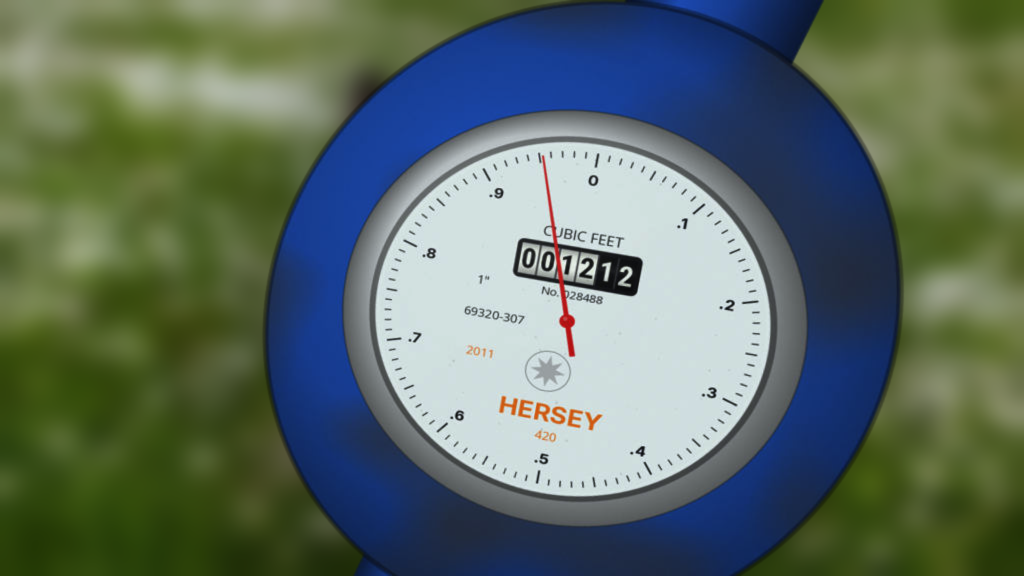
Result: 1211.95 (ft³)
